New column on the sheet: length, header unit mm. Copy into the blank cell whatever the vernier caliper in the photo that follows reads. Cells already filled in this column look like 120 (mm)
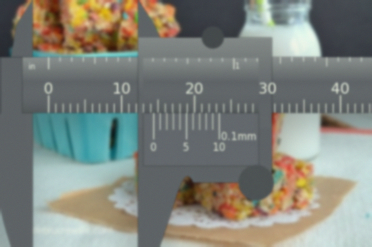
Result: 14.4 (mm)
